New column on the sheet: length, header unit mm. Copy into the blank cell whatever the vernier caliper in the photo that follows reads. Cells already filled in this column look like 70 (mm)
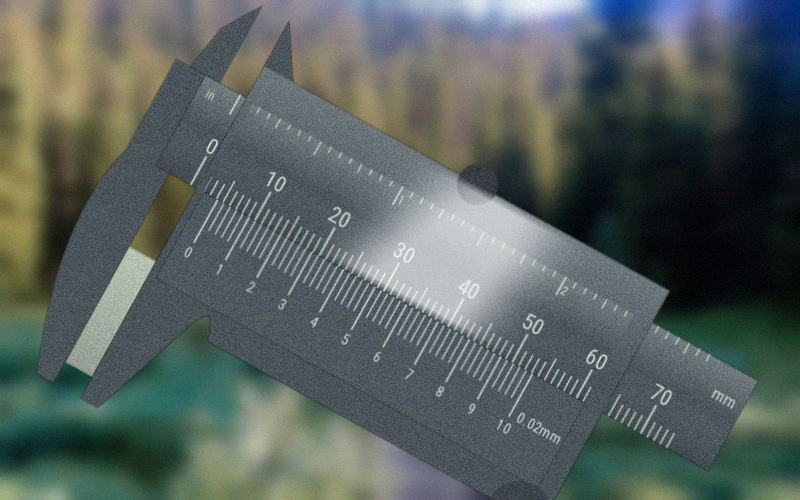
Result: 4.2 (mm)
